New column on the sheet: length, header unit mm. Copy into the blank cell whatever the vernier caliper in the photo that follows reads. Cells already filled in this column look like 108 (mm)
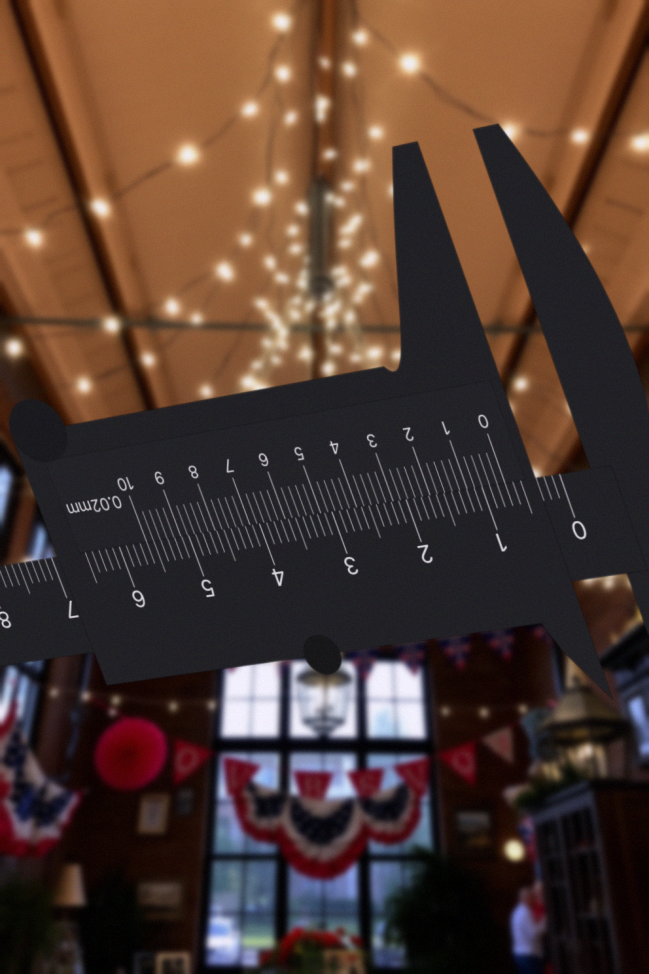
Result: 7.0 (mm)
